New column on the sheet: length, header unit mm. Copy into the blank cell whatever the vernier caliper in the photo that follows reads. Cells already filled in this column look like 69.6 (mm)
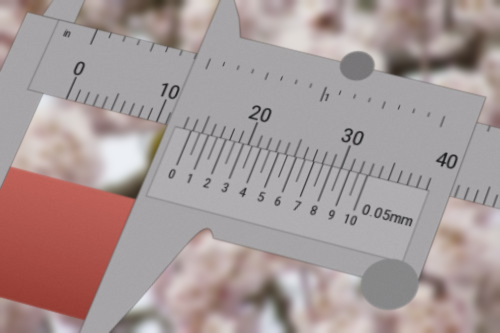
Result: 13.8 (mm)
